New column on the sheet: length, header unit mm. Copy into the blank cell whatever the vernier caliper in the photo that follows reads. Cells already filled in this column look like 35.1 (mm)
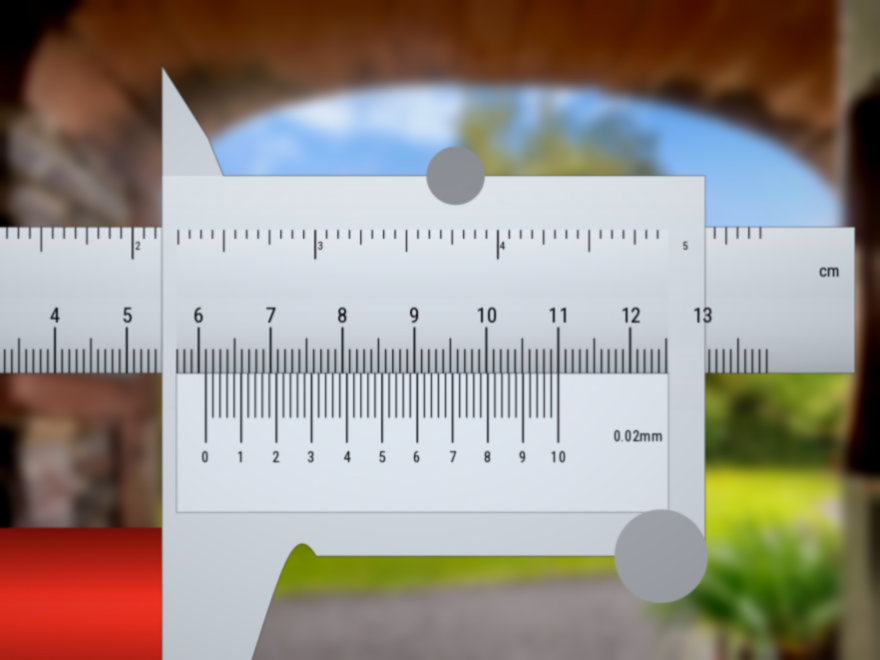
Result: 61.0 (mm)
